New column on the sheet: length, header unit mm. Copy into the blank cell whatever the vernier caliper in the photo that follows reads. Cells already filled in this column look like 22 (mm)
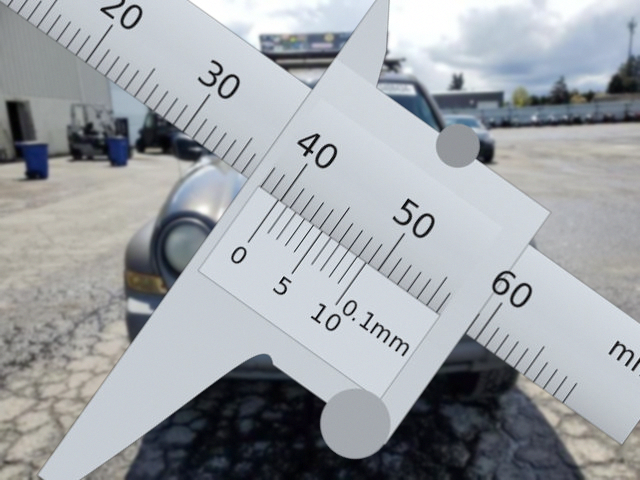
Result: 39.8 (mm)
